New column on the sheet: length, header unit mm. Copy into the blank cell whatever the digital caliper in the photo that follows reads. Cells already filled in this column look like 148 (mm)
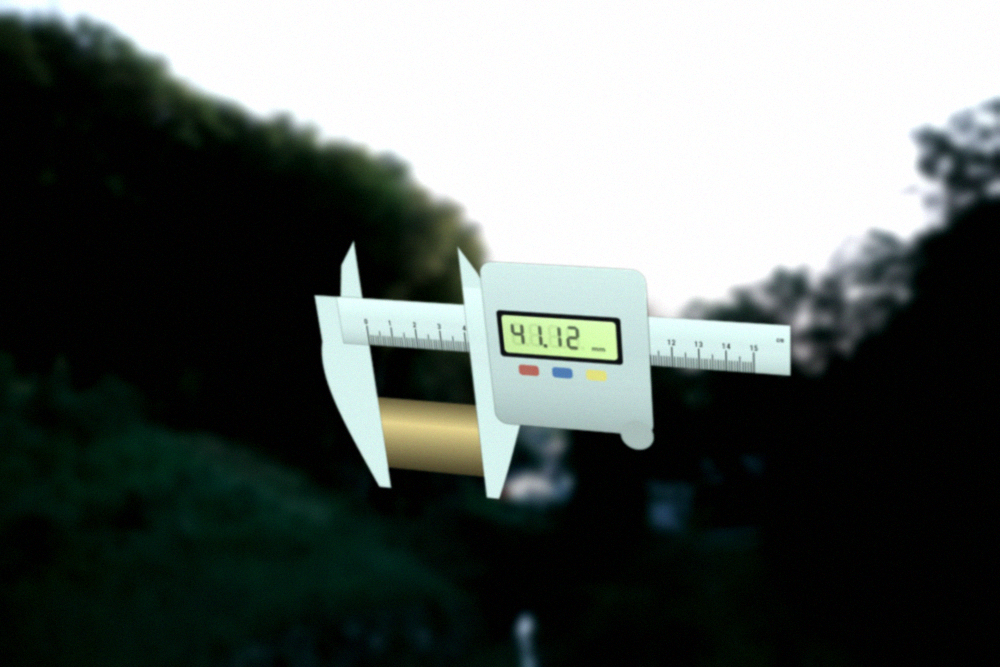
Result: 41.12 (mm)
